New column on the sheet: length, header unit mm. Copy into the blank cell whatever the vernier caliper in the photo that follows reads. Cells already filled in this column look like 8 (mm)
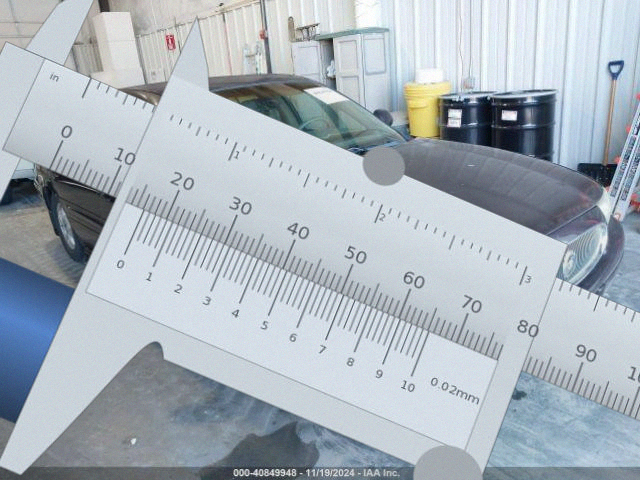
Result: 16.2 (mm)
